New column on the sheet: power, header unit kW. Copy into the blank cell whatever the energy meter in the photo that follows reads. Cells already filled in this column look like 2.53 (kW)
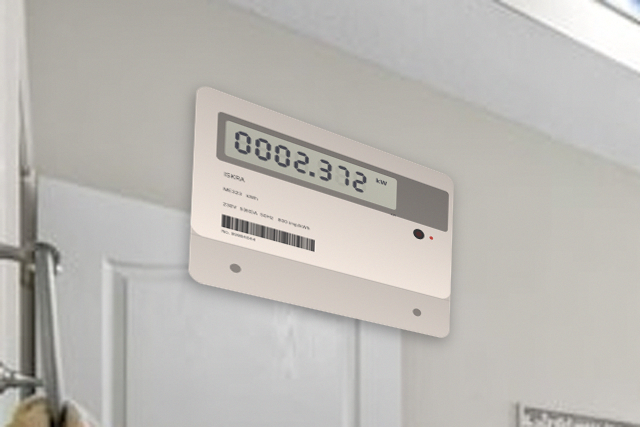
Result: 2.372 (kW)
